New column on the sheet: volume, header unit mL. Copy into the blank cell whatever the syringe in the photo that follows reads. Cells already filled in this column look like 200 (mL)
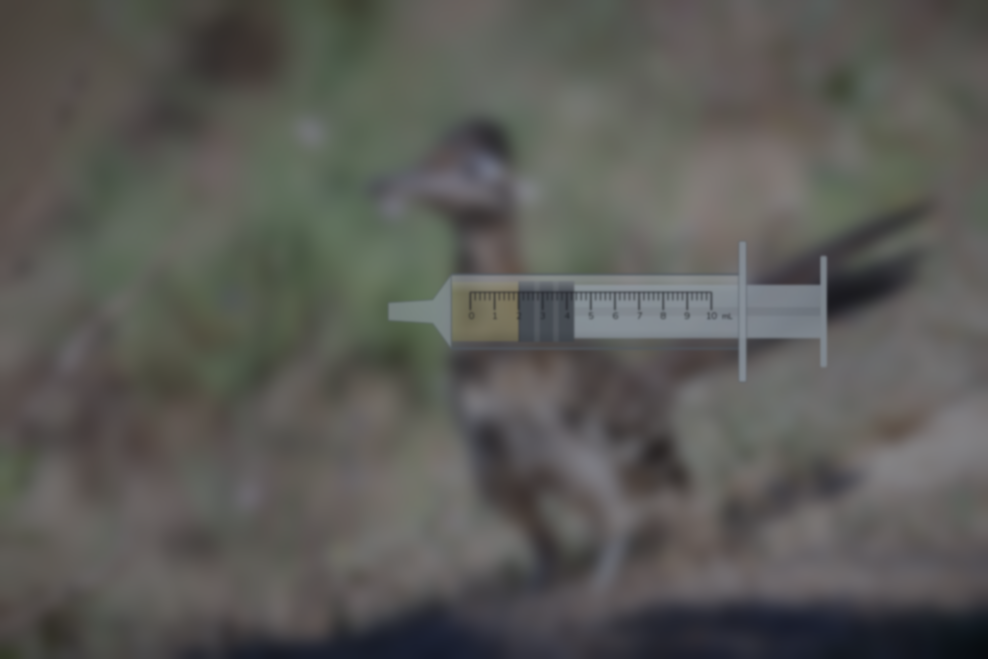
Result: 2 (mL)
